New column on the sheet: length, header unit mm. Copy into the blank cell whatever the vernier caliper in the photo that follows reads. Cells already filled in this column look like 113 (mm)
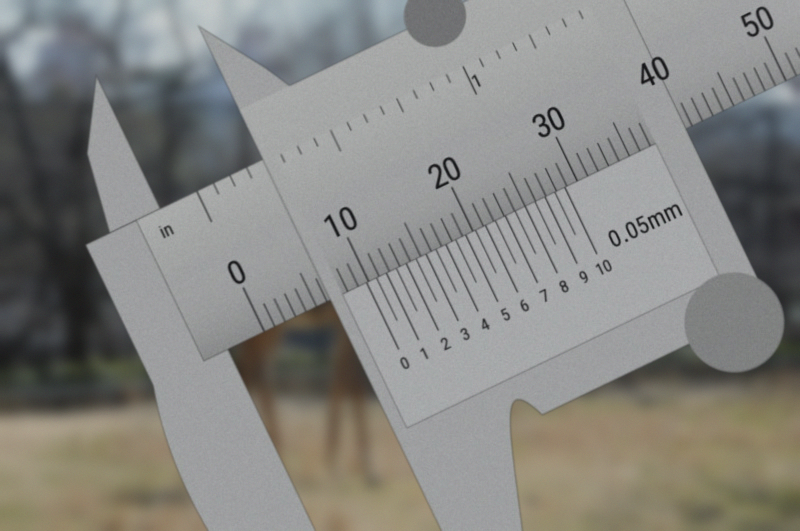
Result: 9.8 (mm)
